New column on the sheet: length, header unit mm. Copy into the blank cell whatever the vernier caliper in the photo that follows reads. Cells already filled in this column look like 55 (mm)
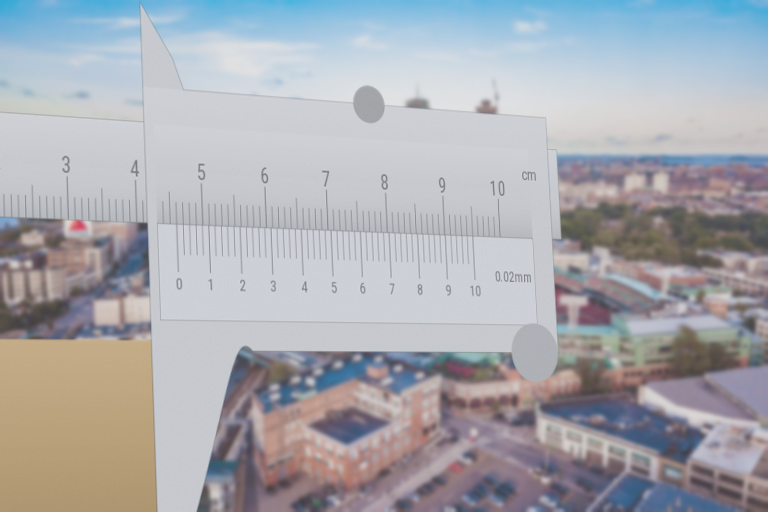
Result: 46.0 (mm)
